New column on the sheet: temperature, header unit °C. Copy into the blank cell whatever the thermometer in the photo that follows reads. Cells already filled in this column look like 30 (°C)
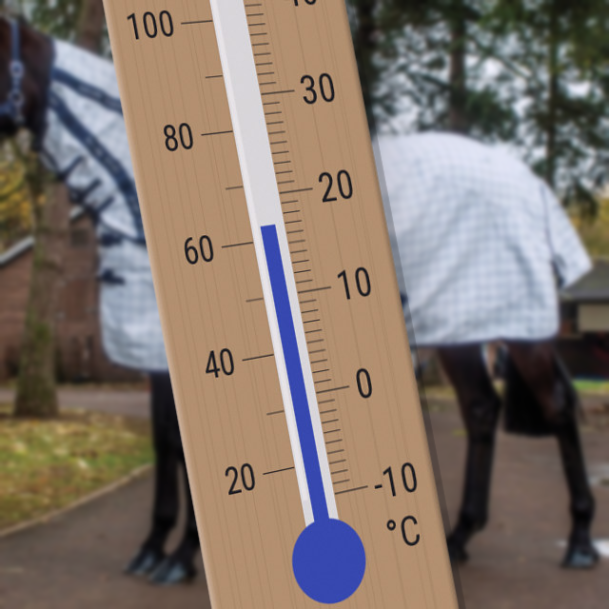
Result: 17 (°C)
